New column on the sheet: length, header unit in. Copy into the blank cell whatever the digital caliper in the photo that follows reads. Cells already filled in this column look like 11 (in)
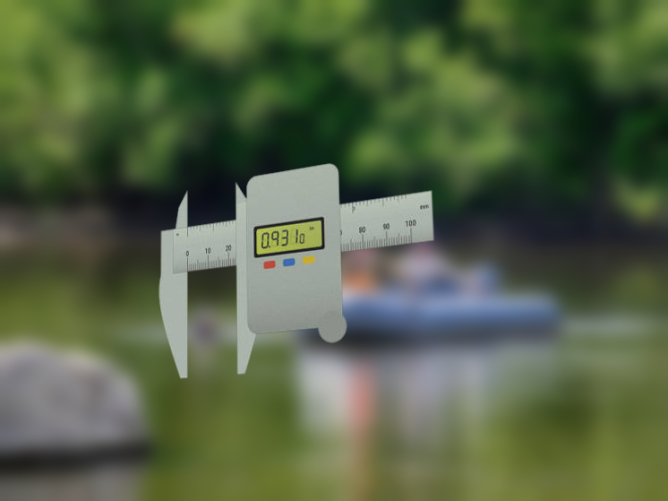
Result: 0.9310 (in)
